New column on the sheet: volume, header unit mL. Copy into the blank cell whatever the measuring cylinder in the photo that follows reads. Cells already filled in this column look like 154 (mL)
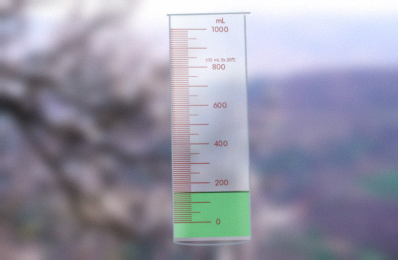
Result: 150 (mL)
